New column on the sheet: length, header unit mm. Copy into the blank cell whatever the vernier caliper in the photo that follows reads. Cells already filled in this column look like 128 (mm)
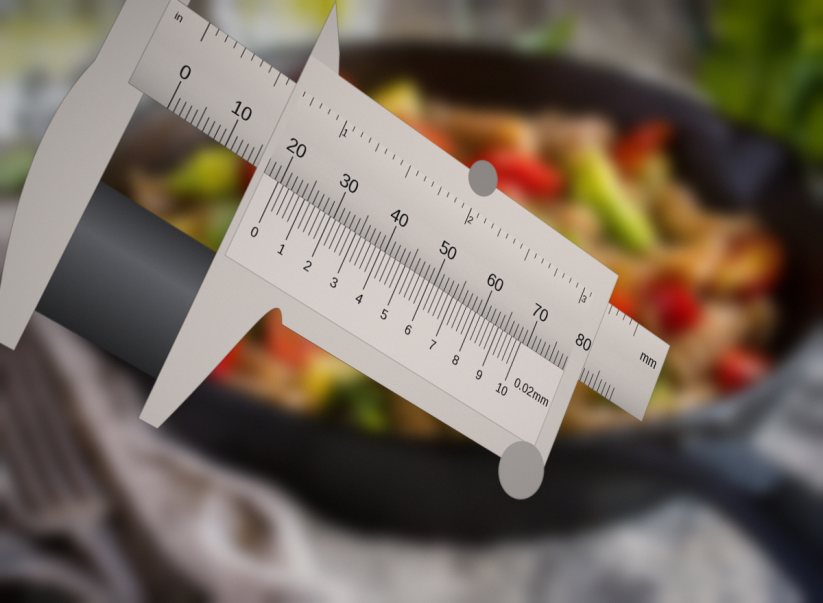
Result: 19.6 (mm)
